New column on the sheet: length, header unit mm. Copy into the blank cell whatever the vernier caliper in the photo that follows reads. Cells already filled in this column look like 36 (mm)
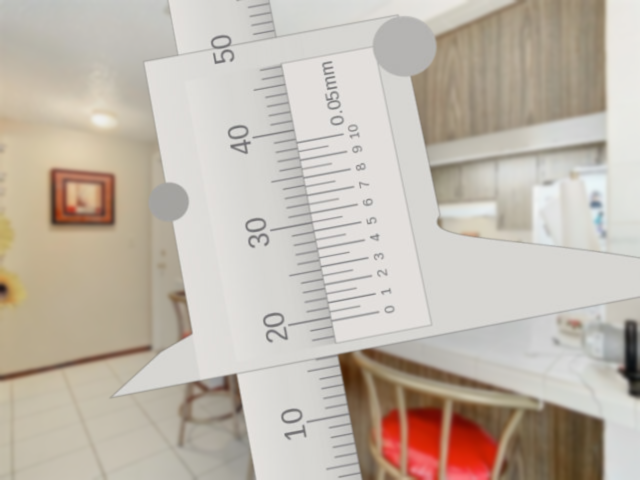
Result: 19.6 (mm)
